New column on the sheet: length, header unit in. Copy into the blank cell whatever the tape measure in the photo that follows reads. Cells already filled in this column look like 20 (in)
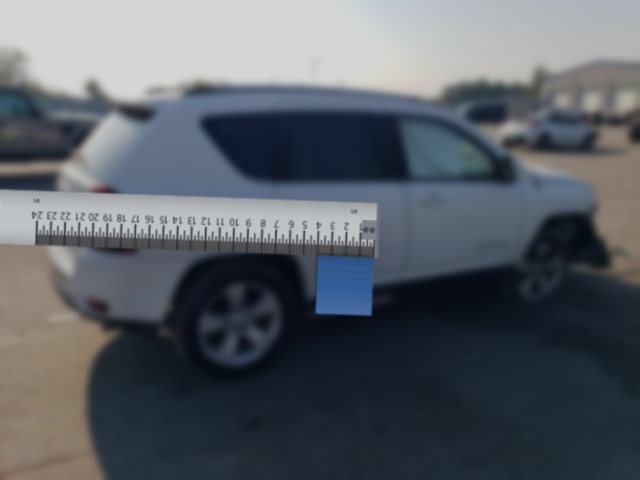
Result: 4 (in)
